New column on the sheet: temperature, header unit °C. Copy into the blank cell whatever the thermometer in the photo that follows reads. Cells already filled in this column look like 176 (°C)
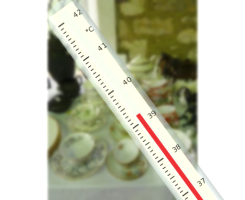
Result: 39.2 (°C)
